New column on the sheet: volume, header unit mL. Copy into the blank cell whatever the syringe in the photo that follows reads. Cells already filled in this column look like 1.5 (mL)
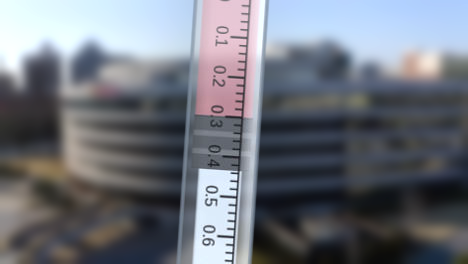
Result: 0.3 (mL)
